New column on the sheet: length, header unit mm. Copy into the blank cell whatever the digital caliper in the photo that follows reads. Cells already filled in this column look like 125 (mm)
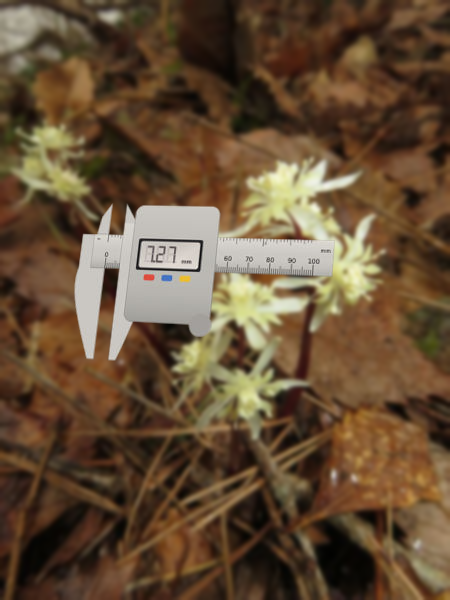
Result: 7.27 (mm)
